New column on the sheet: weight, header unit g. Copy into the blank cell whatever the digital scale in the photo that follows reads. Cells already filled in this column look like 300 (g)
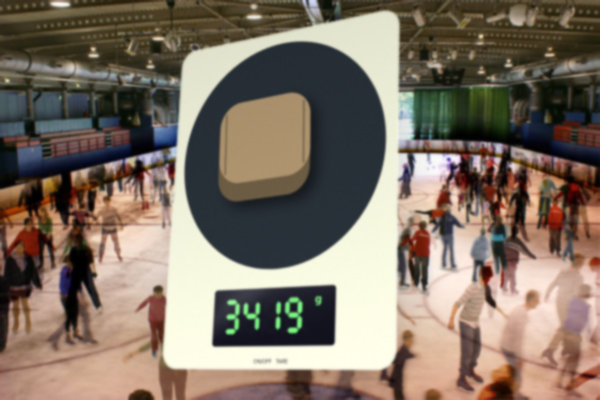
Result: 3419 (g)
